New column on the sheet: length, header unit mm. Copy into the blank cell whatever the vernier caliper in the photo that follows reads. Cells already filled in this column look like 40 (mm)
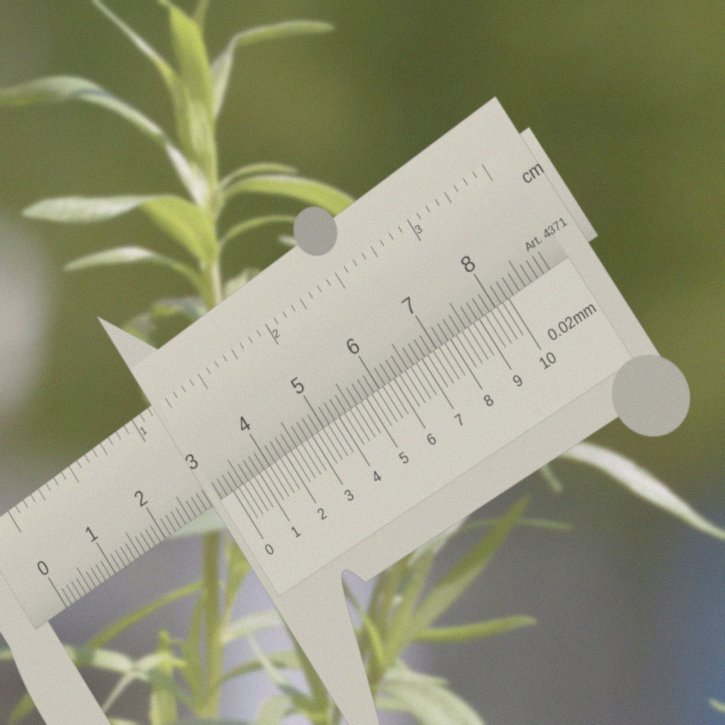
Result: 33.2 (mm)
